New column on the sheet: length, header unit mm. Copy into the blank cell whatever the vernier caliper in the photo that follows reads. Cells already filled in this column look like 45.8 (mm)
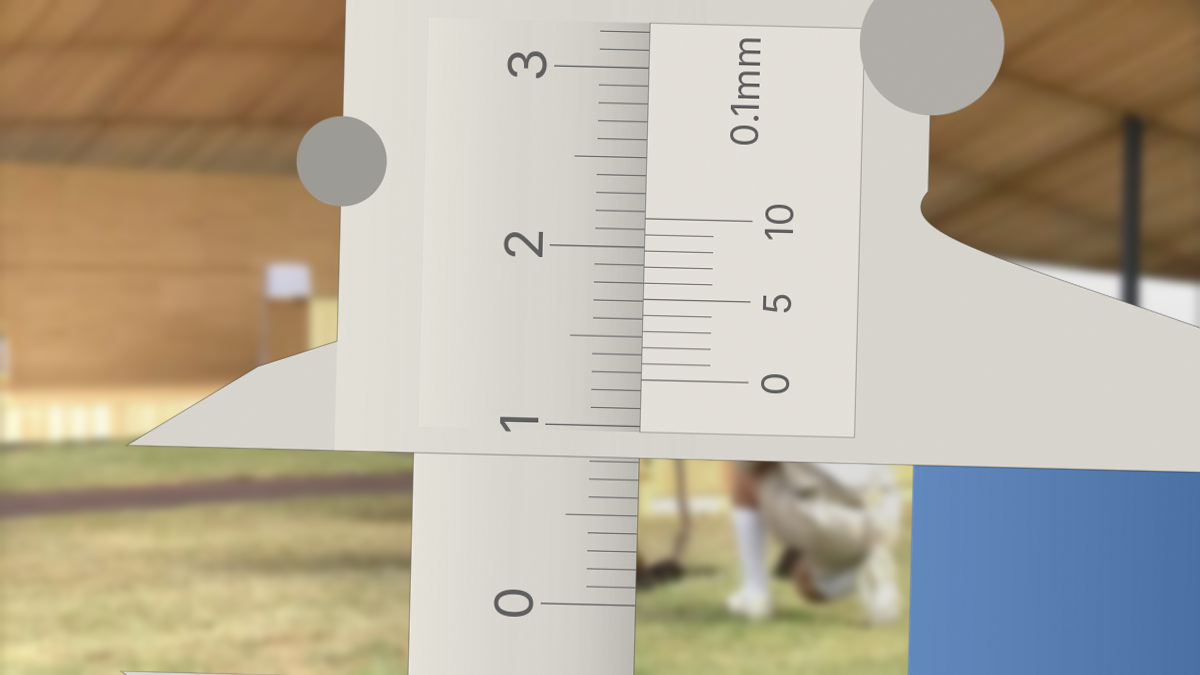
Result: 12.6 (mm)
